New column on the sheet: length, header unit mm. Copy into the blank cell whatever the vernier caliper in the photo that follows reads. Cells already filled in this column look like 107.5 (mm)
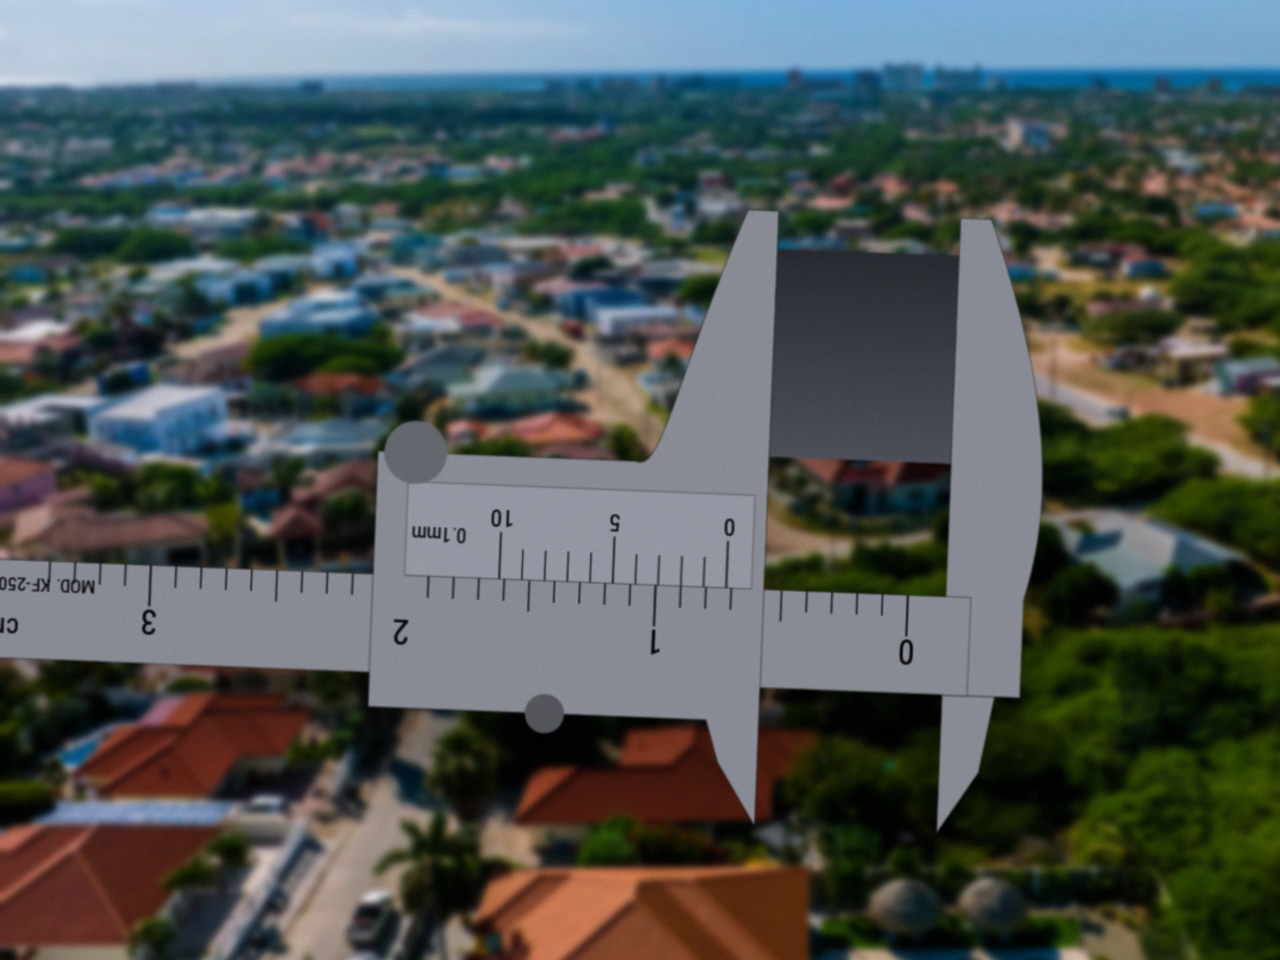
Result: 7.2 (mm)
